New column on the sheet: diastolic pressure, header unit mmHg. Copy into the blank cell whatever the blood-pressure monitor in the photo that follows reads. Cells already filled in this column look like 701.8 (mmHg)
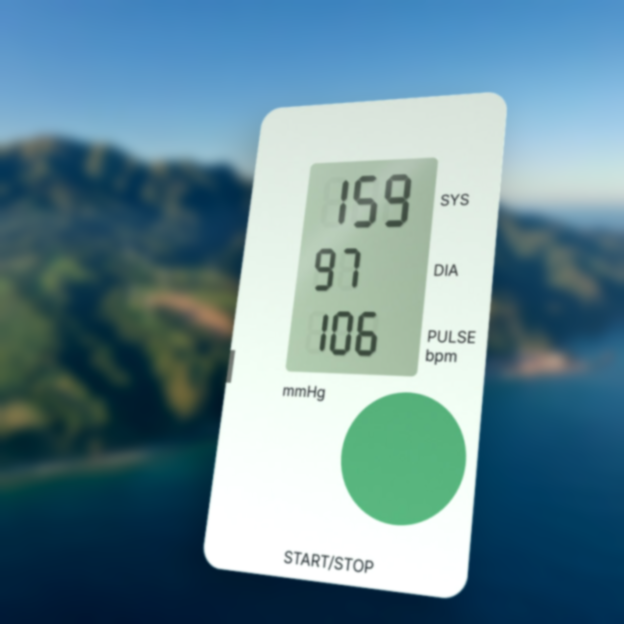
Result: 97 (mmHg)
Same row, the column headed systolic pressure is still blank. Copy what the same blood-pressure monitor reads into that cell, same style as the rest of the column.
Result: 159 (mmHg)
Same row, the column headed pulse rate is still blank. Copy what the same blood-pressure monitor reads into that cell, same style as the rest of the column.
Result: 106 (bpm)
